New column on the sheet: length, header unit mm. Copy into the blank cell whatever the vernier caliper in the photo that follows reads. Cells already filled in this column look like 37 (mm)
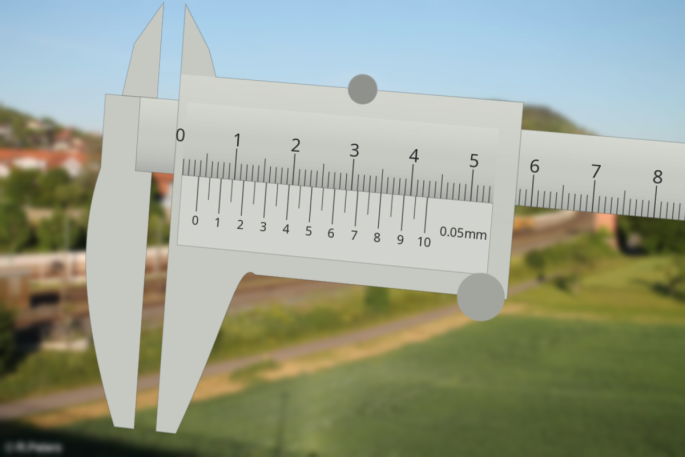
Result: 3.8 (mm)
